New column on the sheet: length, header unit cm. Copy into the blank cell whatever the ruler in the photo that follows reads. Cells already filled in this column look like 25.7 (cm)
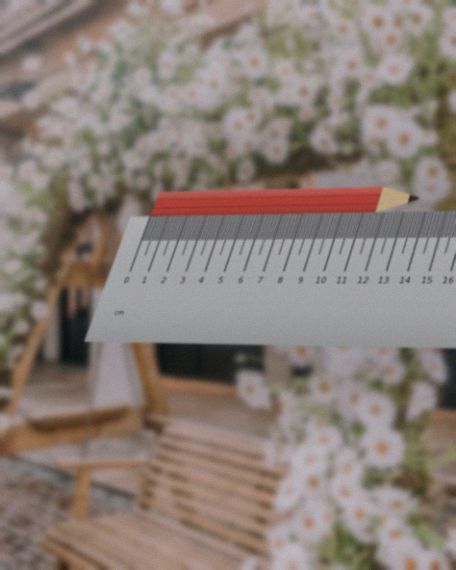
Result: 13.5 (cm)
